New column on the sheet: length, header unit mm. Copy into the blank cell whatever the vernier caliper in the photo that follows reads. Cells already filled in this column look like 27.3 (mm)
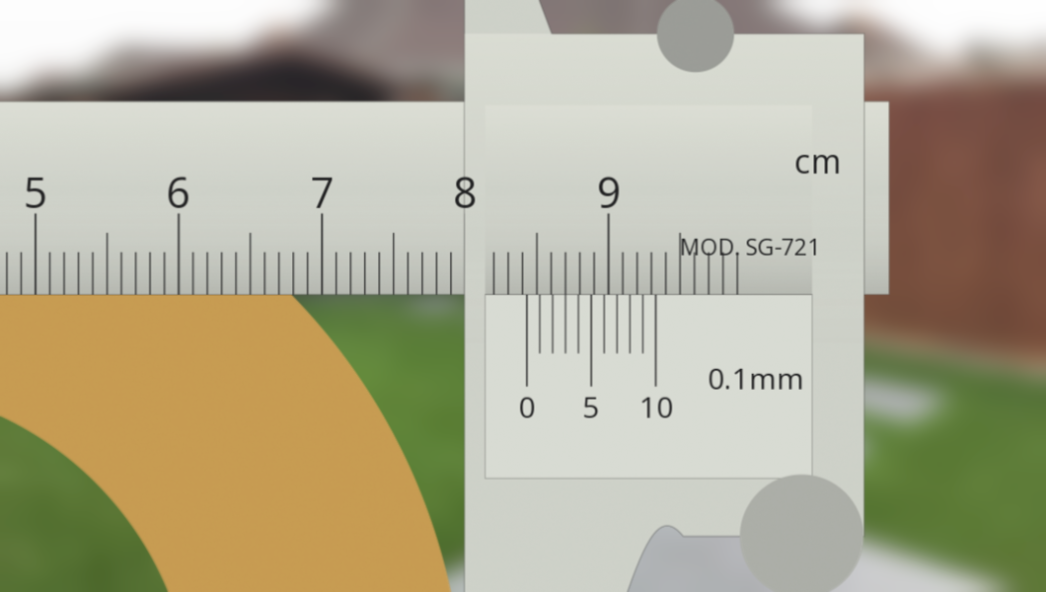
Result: 84.3 (mm)
